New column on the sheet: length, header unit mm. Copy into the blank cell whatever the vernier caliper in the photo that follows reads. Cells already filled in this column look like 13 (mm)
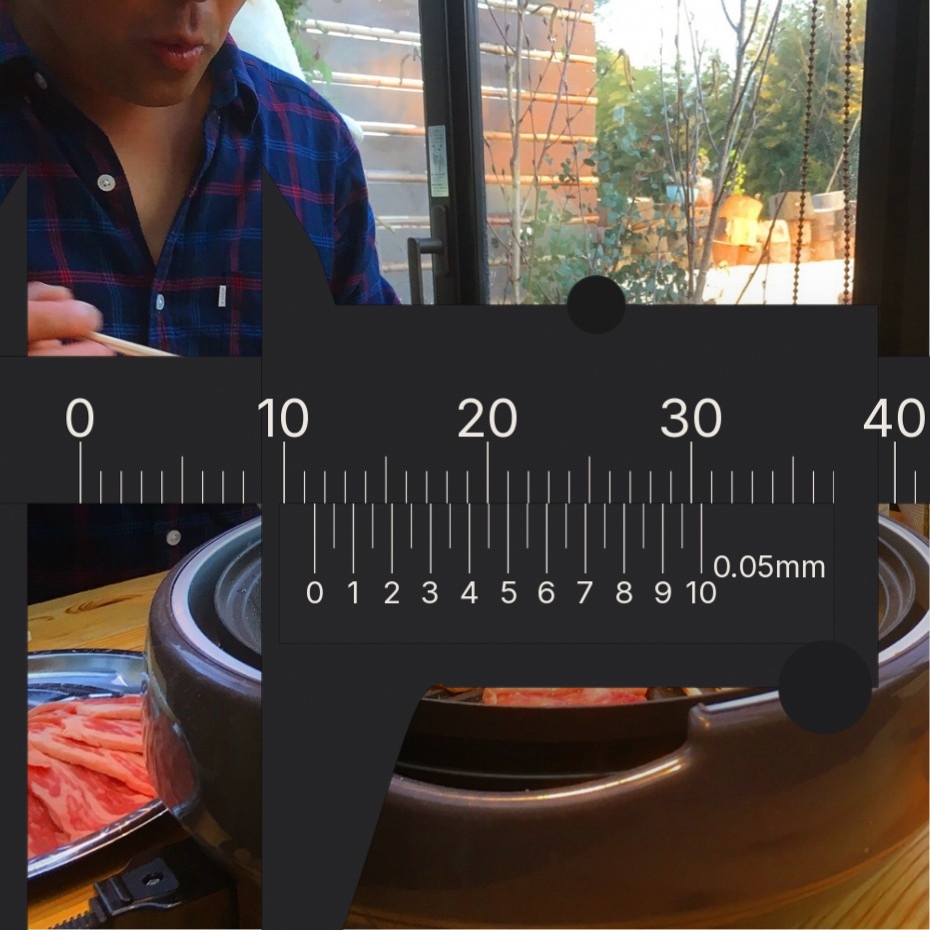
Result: 11.5 (mm)
